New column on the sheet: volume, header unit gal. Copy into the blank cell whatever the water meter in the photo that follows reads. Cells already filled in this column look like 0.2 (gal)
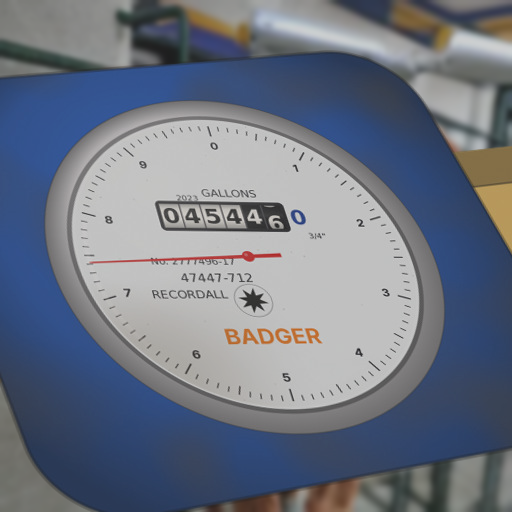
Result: 454457.4 (gal)
